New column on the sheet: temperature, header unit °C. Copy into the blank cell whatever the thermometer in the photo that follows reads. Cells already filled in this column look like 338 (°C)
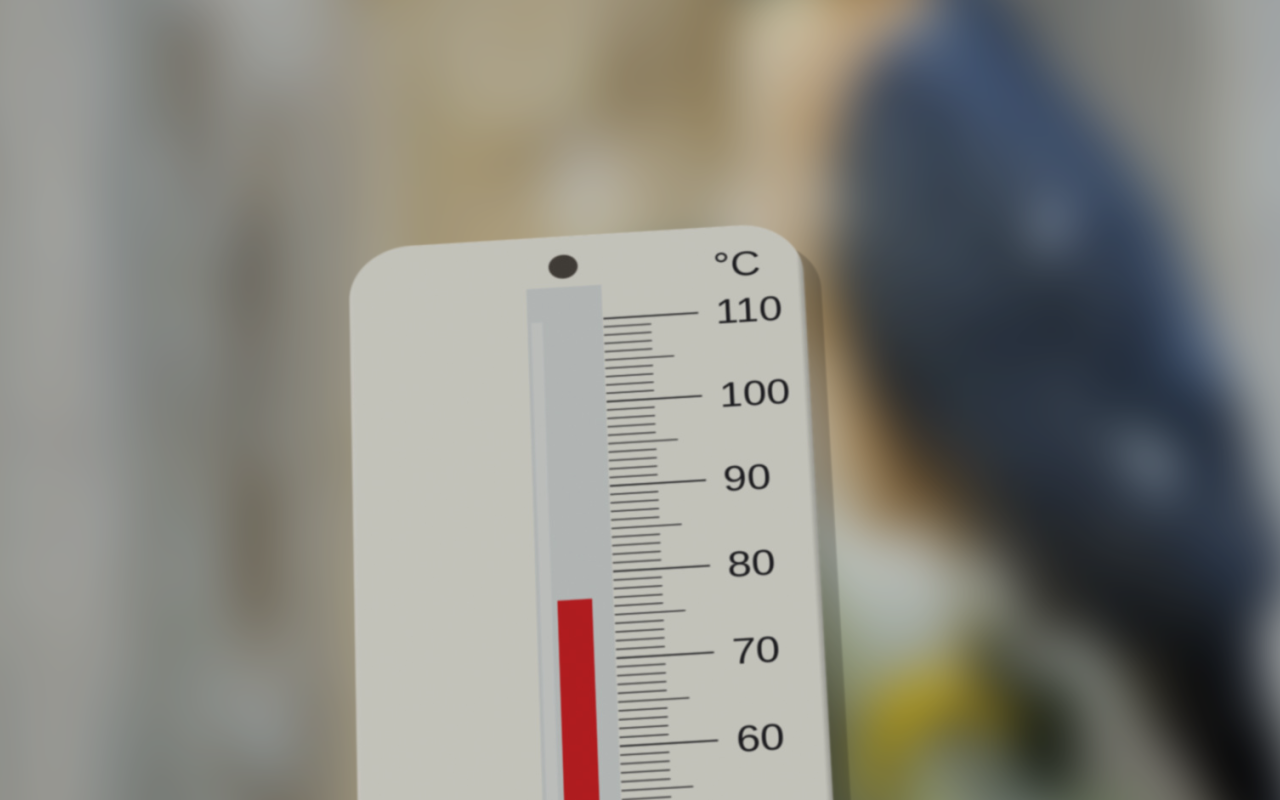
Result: 77 (°C)
